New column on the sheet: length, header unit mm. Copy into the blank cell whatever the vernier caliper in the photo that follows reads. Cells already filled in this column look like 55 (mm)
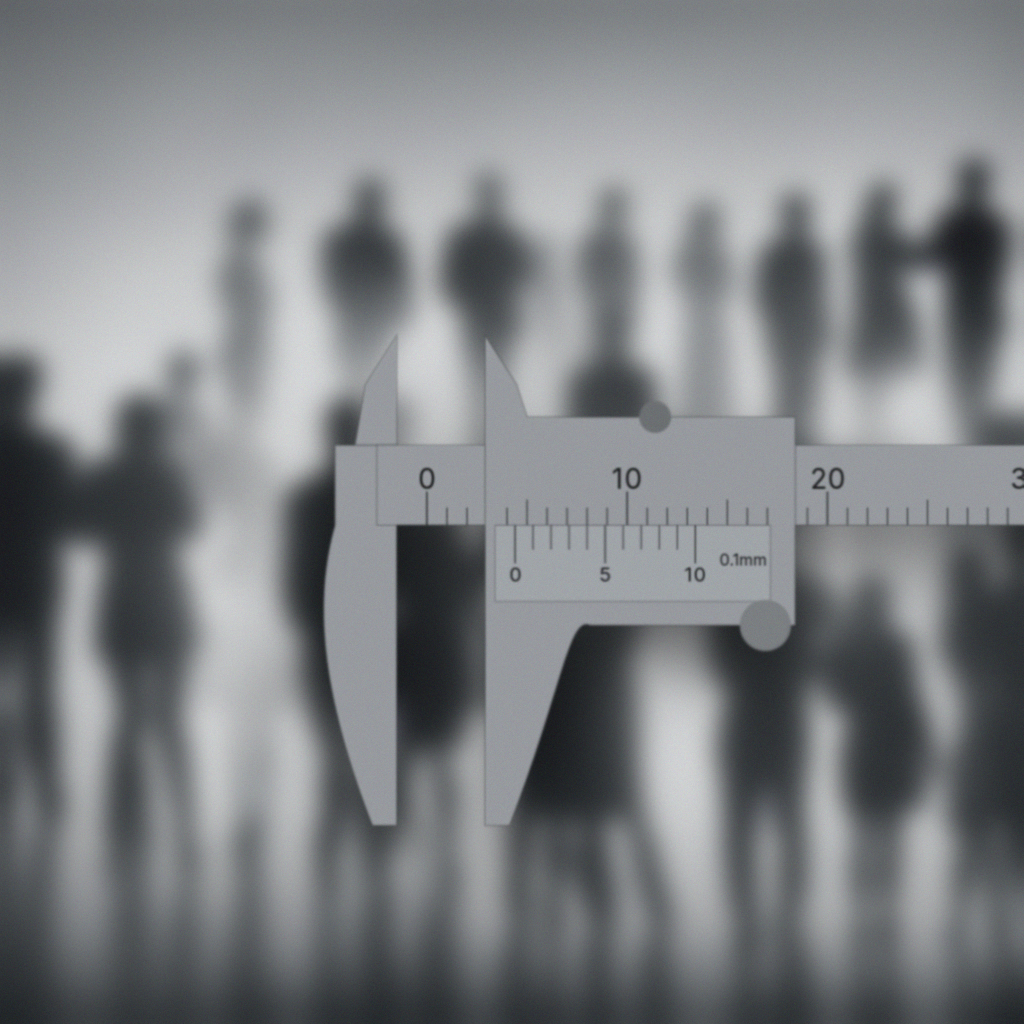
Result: 4.4 (mm)
